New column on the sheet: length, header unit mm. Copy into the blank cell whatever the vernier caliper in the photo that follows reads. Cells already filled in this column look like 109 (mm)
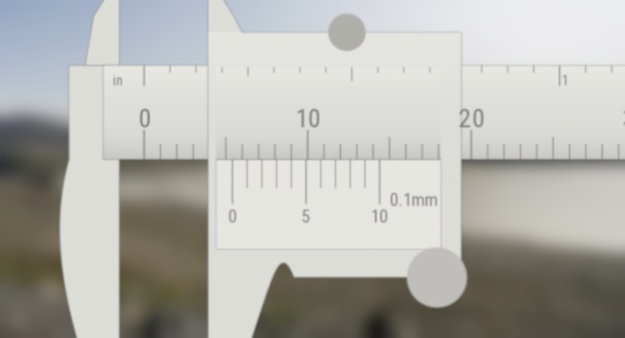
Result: 5.4 (mm)
